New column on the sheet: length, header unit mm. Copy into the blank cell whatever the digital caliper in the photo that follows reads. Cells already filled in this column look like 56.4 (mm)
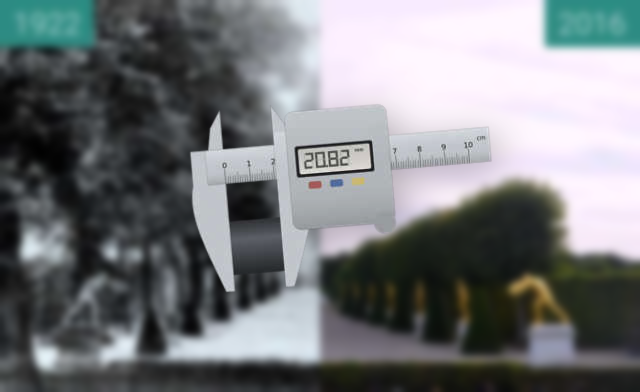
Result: 20.82 (mm)
